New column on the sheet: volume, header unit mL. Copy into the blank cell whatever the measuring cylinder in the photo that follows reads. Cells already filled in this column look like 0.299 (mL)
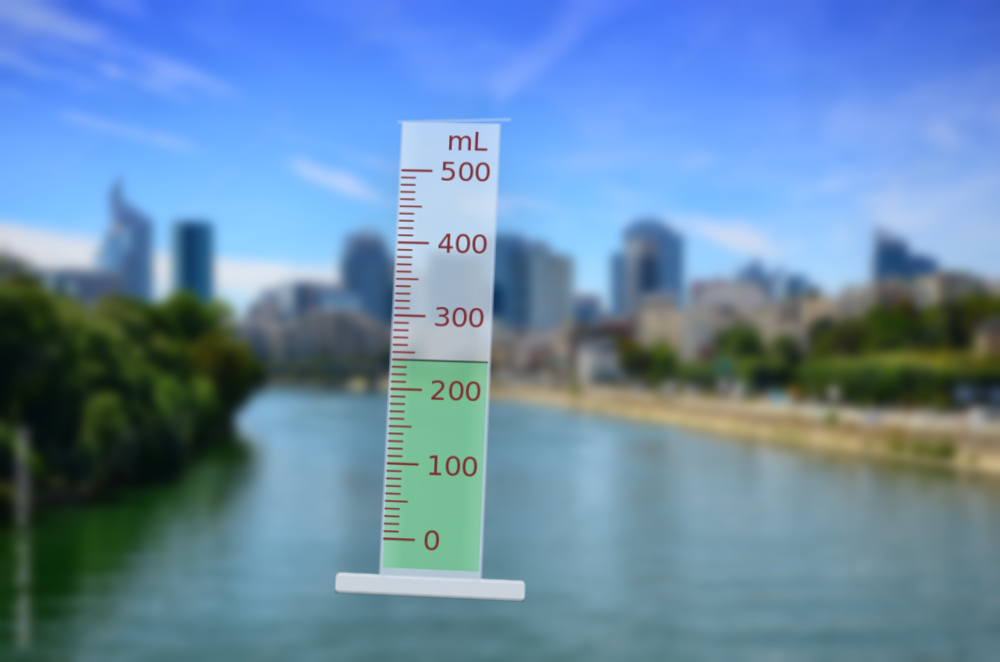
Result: 240 (mL)
